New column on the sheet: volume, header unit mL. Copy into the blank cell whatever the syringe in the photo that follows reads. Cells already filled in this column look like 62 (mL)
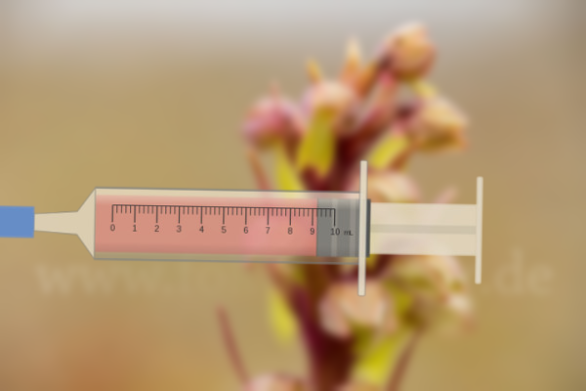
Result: 9.2 (mL)
